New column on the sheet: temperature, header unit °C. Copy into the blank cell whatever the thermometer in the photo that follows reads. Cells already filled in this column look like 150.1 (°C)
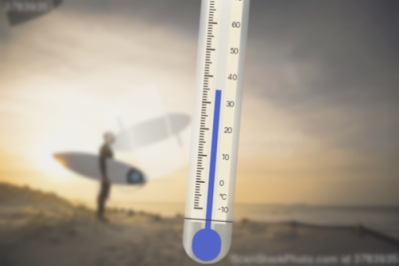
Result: 35 (°C)
